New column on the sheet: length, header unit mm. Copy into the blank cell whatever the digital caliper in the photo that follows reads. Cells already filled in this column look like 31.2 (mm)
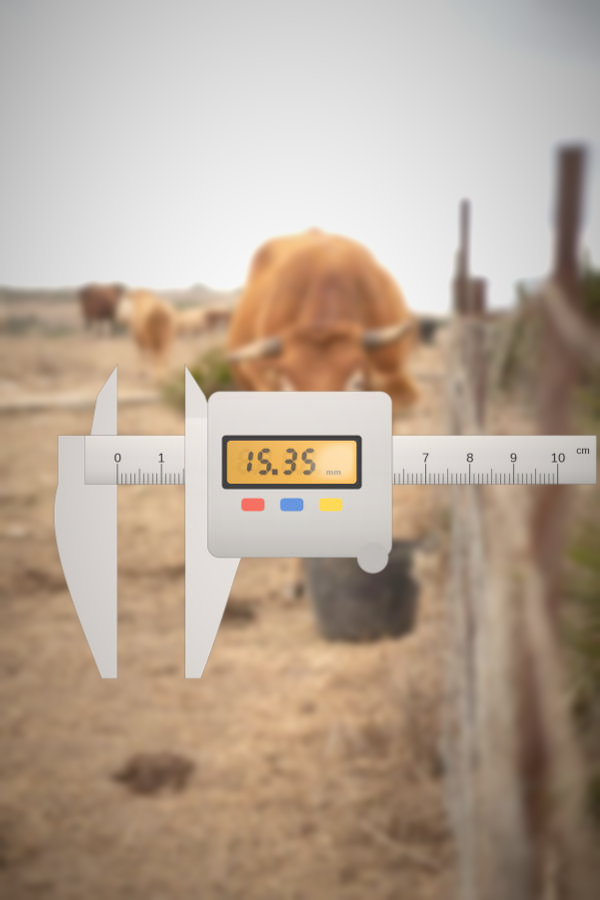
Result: 15.35 (mm)
